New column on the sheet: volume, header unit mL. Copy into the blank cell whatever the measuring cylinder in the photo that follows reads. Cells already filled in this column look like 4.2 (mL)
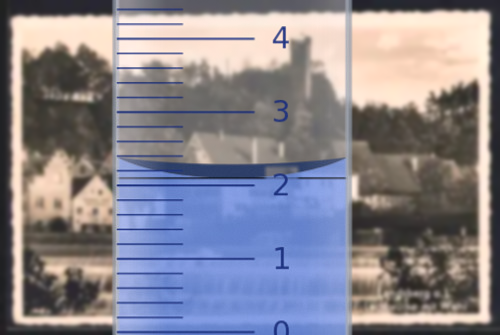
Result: 2.1 (mL)
